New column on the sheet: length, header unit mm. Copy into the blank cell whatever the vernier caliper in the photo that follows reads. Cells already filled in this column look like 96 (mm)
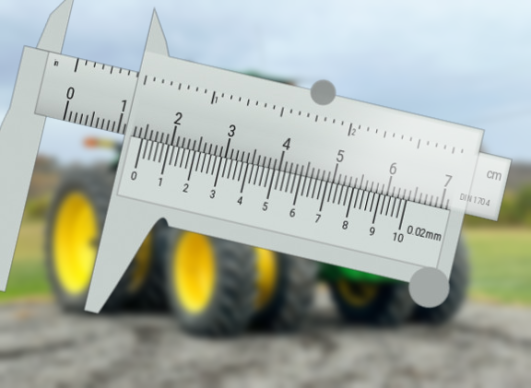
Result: 14.6 (mm)
